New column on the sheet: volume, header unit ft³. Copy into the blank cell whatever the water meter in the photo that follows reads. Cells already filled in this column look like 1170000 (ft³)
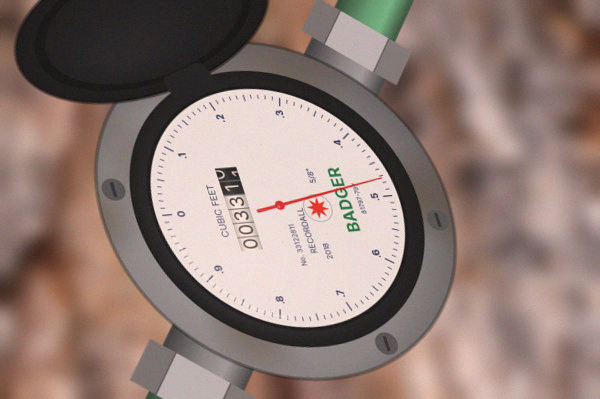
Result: 3310.47 (ft³)
